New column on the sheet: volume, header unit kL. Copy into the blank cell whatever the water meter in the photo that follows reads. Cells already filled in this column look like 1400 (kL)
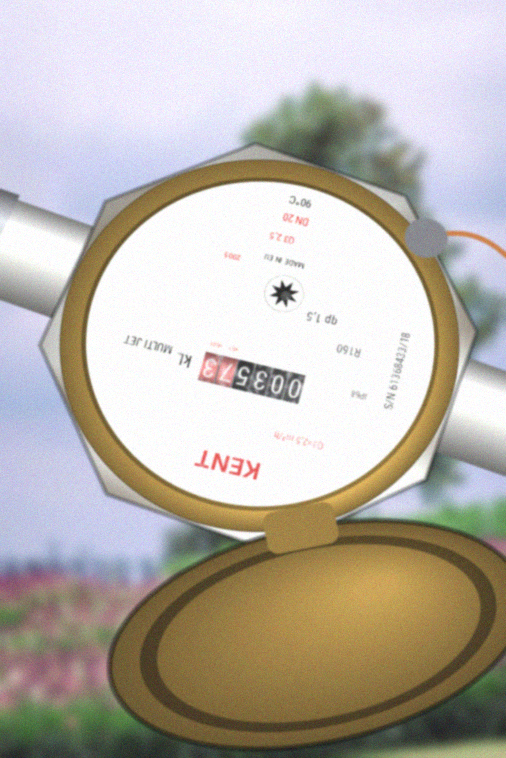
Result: 35.73 (kL)
